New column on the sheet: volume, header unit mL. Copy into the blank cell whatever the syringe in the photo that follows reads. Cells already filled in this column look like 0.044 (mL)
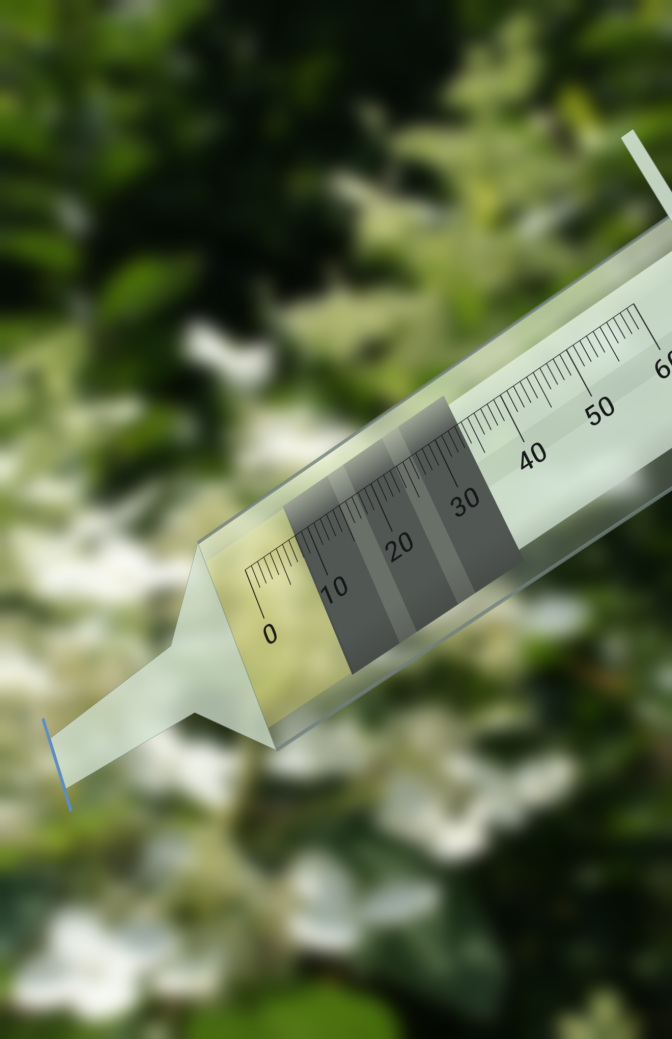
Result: 8 (mL)
